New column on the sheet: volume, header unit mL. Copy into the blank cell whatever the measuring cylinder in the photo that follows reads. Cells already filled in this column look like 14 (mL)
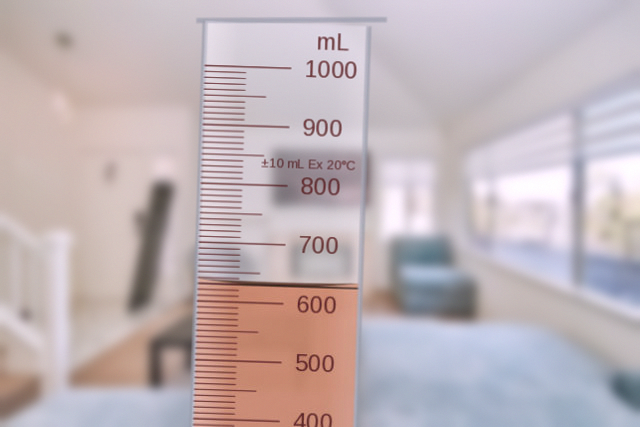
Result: 630 (mL)
